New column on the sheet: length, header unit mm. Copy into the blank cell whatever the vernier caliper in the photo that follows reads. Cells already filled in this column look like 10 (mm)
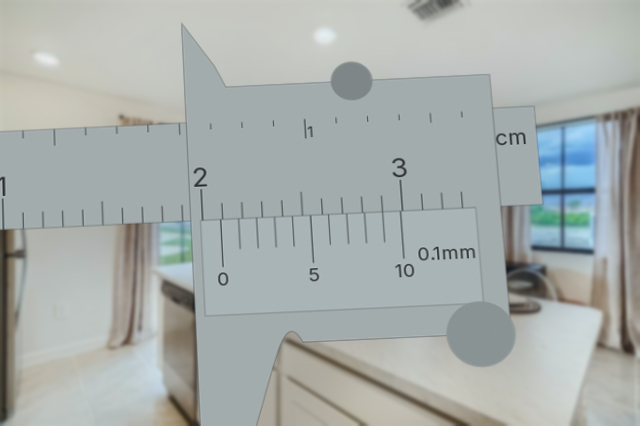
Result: 20.9 (mm)
